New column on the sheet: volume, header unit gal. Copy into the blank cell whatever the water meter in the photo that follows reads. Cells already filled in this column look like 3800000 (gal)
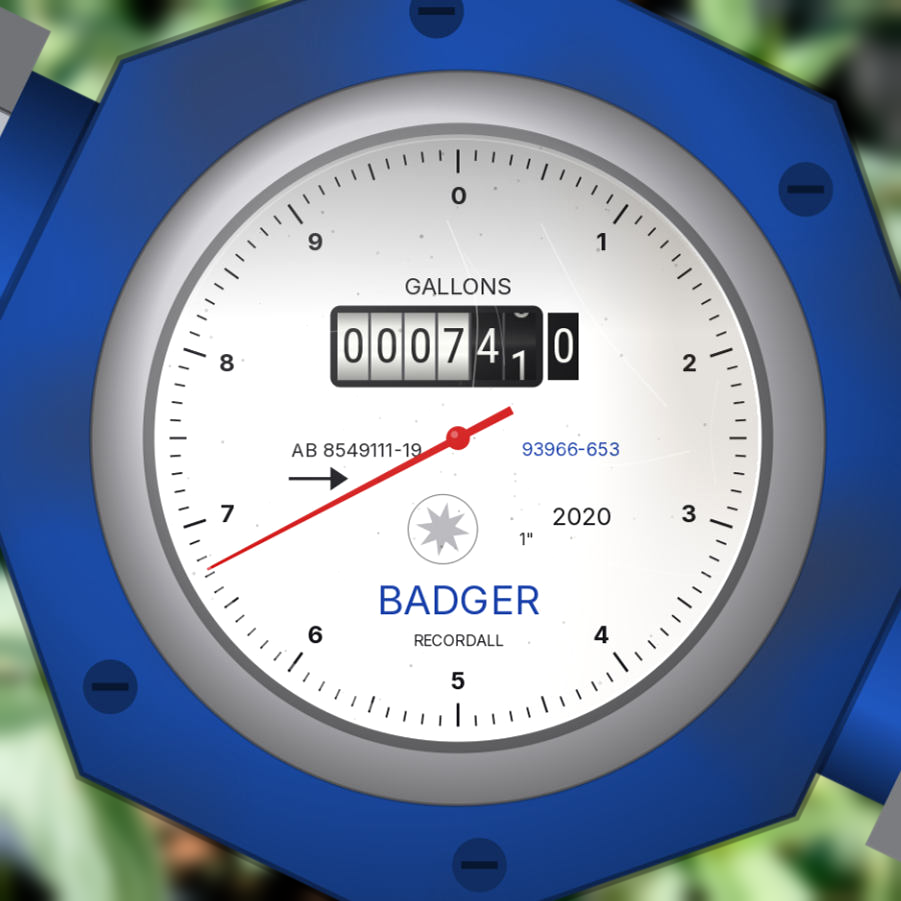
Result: 7406.7 (gal)
